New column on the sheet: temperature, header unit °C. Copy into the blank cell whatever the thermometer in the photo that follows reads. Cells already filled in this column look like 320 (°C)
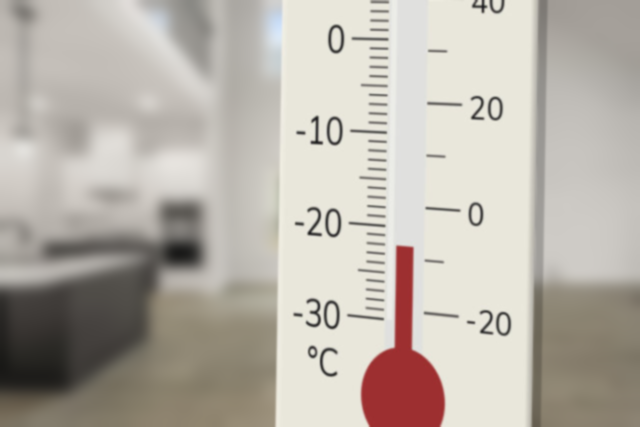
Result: -22 (°C)
